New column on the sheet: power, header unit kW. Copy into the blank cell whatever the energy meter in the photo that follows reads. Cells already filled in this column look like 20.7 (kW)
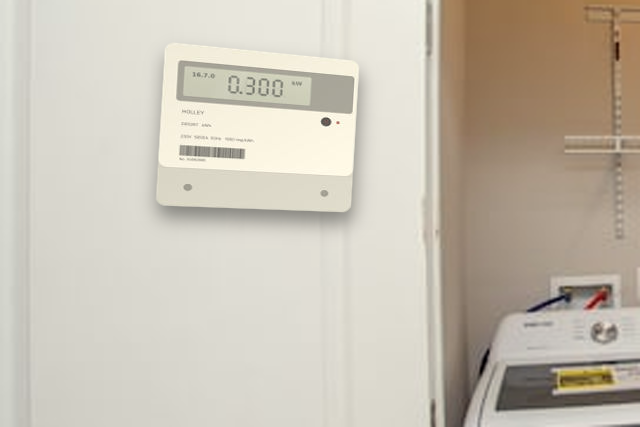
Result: 0.300 (kW)
